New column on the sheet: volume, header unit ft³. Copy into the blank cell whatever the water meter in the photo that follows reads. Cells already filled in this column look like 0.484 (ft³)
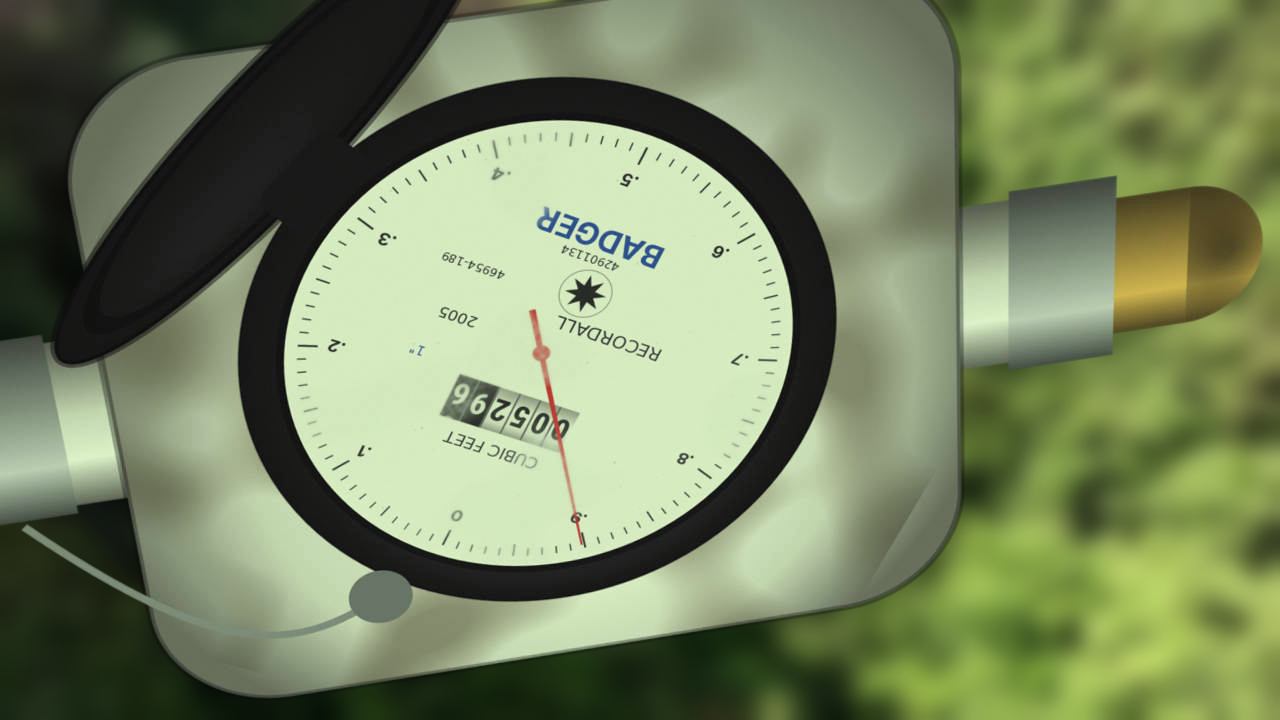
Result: 5295.90 (ft³)
